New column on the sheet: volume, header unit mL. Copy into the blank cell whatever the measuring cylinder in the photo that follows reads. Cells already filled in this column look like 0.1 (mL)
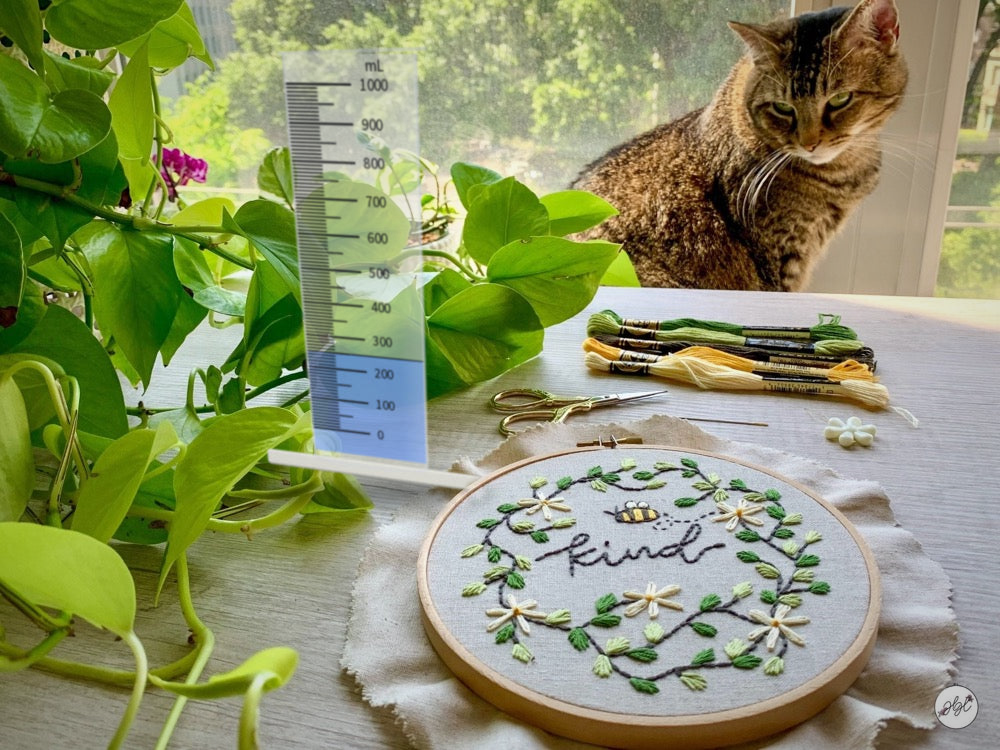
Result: 250 (mL)
